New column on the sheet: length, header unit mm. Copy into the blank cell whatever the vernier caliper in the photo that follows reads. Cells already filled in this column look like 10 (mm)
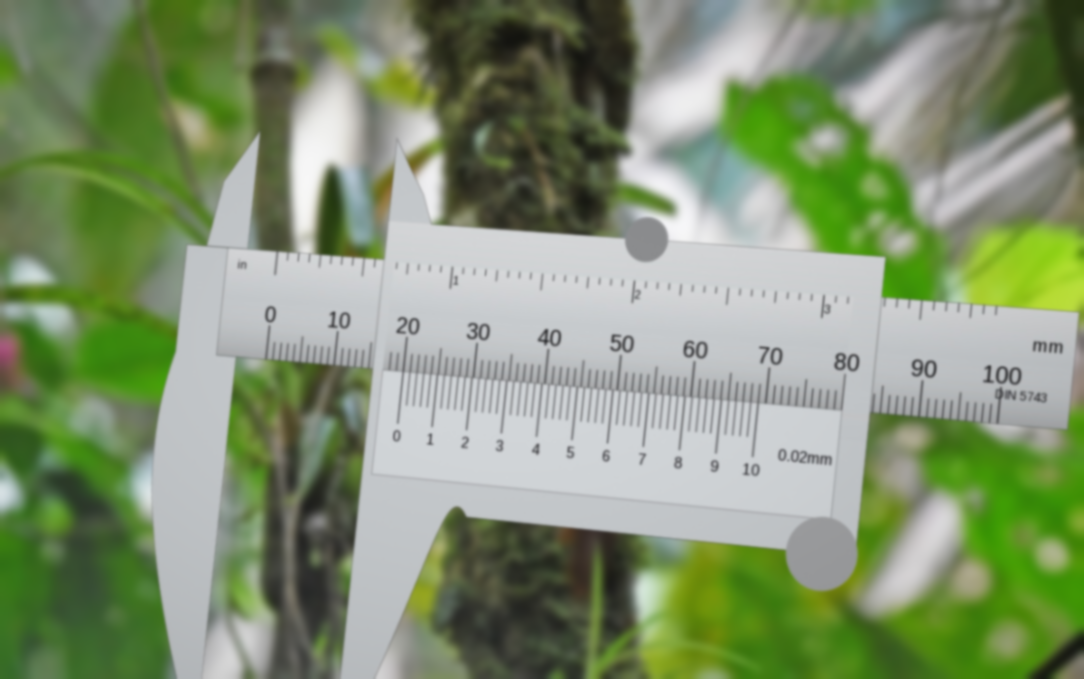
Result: 20.0 (mm)
